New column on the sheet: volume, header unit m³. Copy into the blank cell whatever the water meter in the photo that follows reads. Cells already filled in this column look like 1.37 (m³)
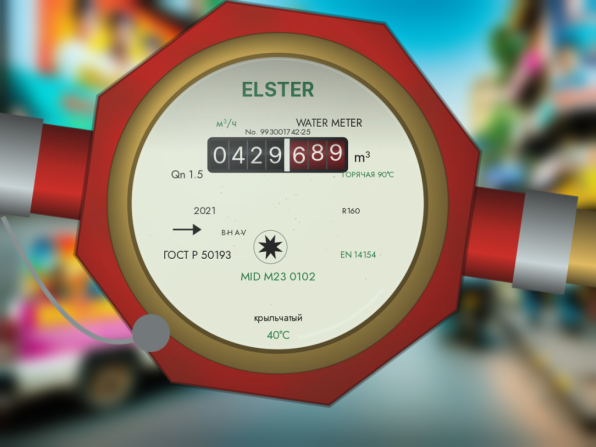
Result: 429.689 (m³)
